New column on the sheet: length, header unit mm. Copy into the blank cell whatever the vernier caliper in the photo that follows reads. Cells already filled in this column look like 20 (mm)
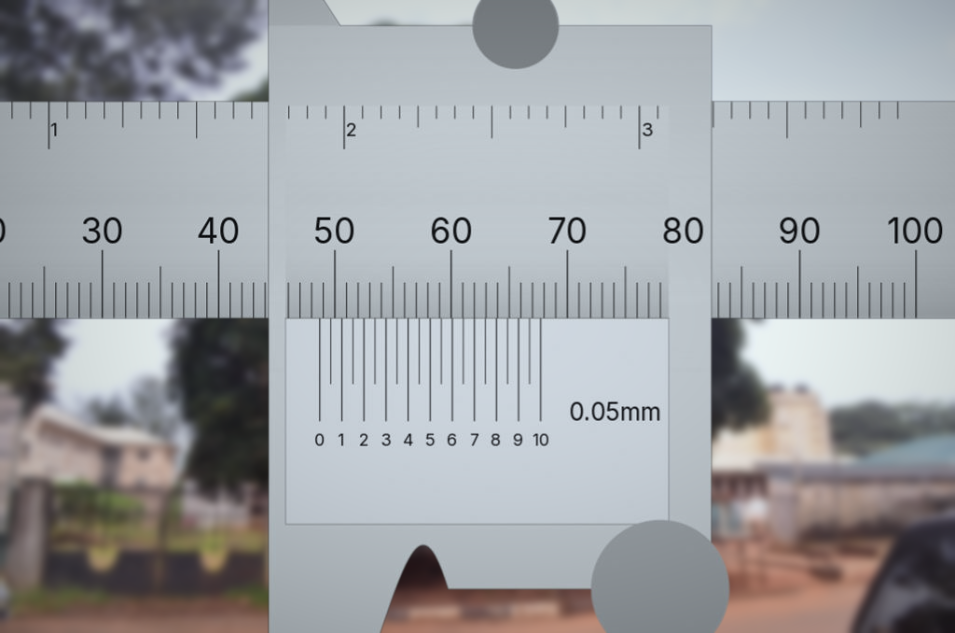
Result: 48.7 (mm)
